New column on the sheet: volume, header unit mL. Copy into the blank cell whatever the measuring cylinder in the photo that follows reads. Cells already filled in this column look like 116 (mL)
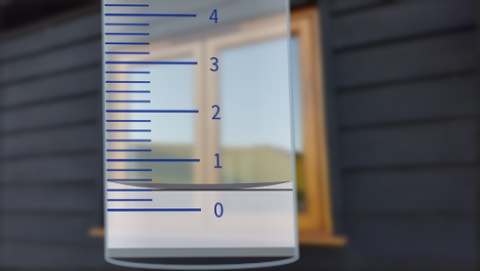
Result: 0.4 (mL)
